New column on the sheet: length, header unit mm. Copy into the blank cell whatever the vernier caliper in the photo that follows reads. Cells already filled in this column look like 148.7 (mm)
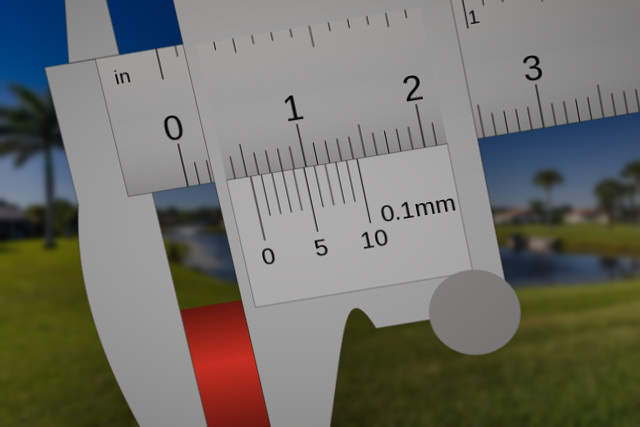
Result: 5.3 (mm)
